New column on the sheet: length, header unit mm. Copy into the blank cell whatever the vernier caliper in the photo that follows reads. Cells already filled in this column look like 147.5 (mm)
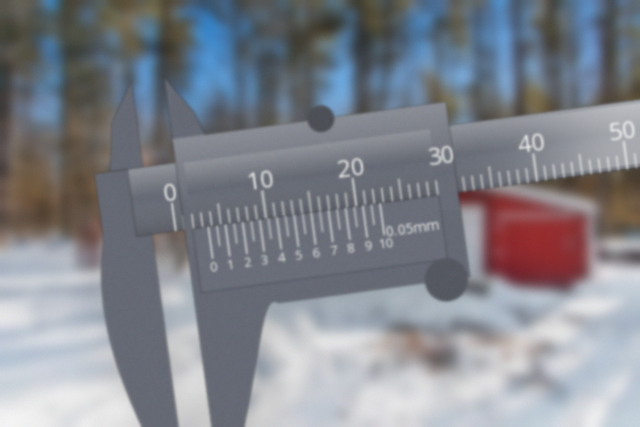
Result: 3.6 (mm)
